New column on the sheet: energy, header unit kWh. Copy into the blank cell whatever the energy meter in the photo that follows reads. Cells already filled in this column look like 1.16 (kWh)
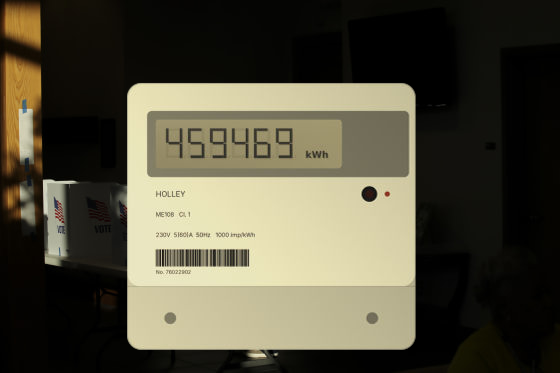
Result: 459469 (kWh)
